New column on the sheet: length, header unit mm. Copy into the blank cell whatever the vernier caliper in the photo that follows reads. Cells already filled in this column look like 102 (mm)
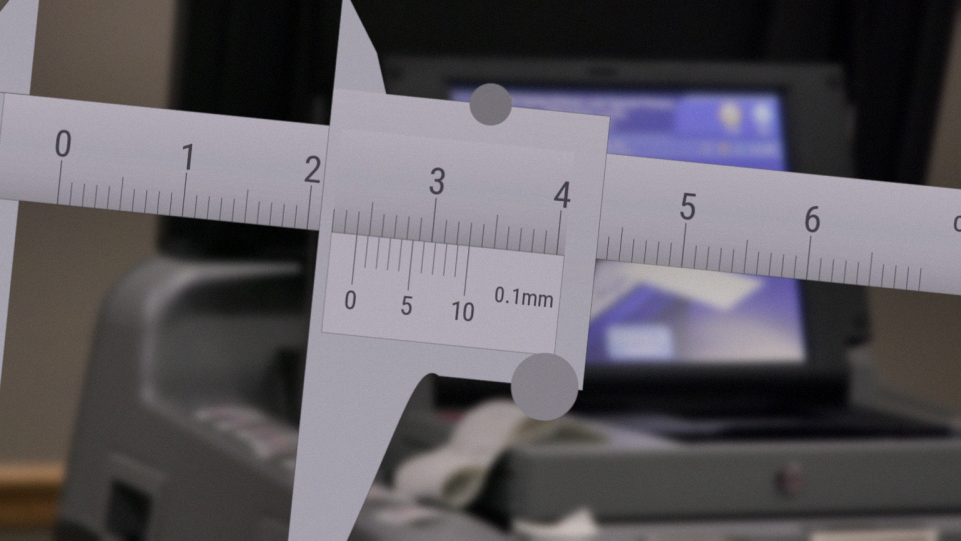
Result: 24.0 (mm)
